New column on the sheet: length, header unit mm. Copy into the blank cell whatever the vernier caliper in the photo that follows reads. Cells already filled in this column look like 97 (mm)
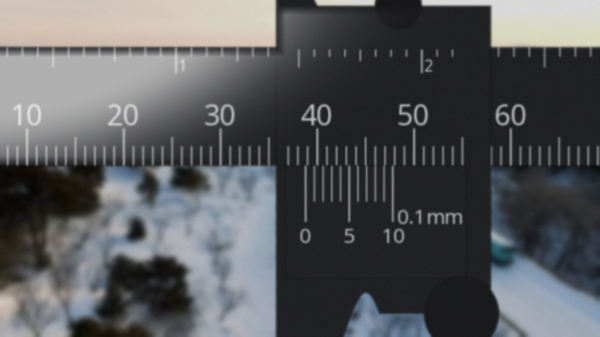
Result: 38.8 (mm)
